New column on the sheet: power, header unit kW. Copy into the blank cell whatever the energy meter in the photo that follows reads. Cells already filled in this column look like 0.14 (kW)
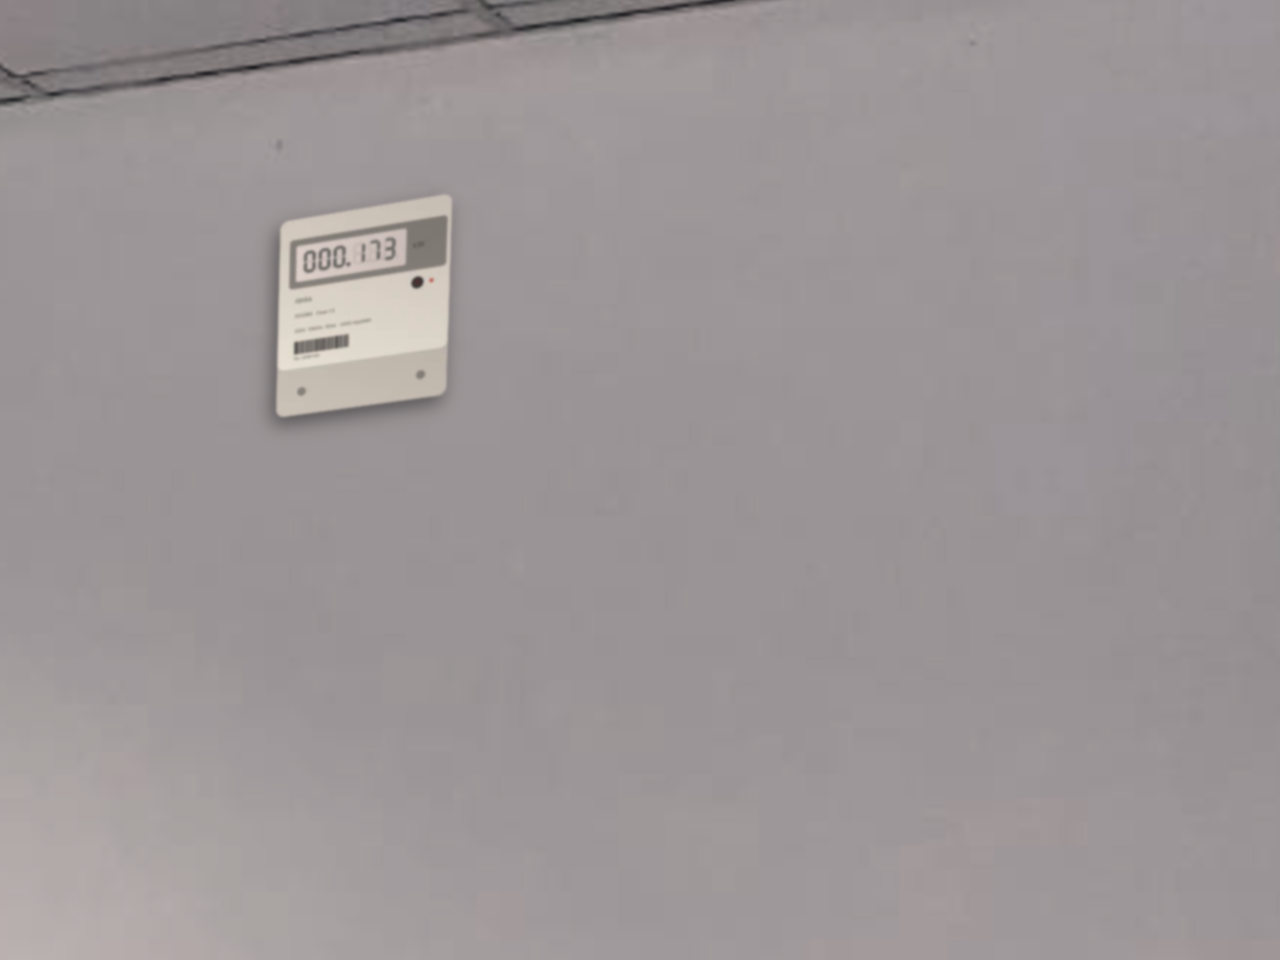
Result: 0.173 (kW)
